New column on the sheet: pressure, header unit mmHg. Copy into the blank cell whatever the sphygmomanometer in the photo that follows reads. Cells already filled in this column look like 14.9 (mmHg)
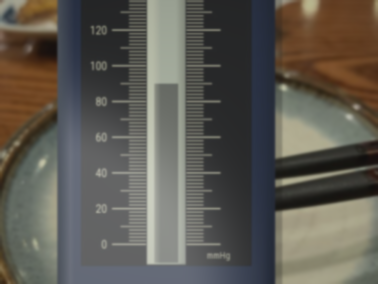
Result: 90 (mmHg)
